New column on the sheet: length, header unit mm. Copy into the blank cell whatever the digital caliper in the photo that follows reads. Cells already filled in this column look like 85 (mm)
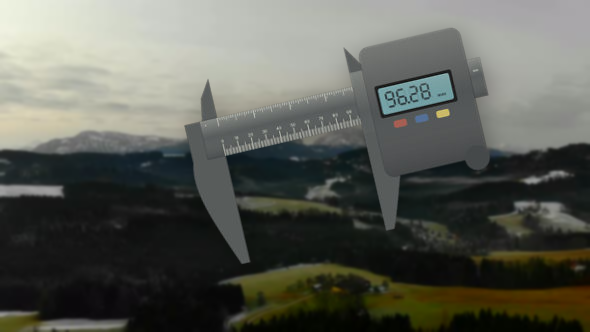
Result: 96.28 (mm)
